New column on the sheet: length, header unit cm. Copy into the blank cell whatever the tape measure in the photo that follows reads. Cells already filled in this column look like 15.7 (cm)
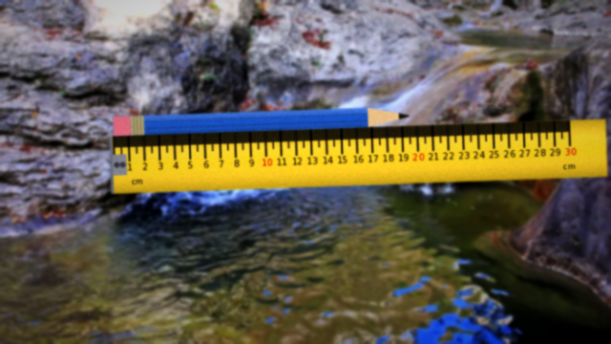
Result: 19.5 (cm)
